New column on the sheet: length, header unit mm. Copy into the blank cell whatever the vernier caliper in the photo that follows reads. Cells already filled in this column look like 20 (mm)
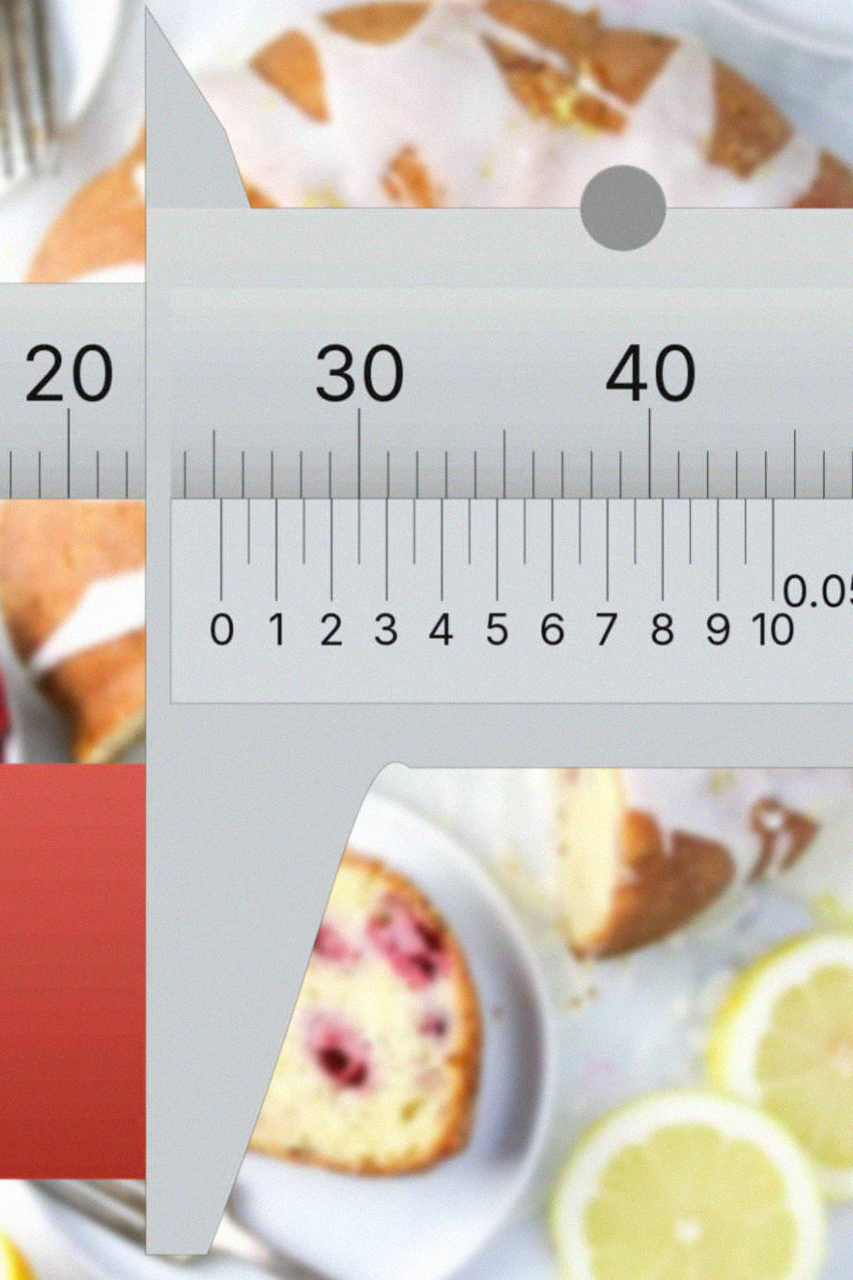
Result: 25.25 (mm)
